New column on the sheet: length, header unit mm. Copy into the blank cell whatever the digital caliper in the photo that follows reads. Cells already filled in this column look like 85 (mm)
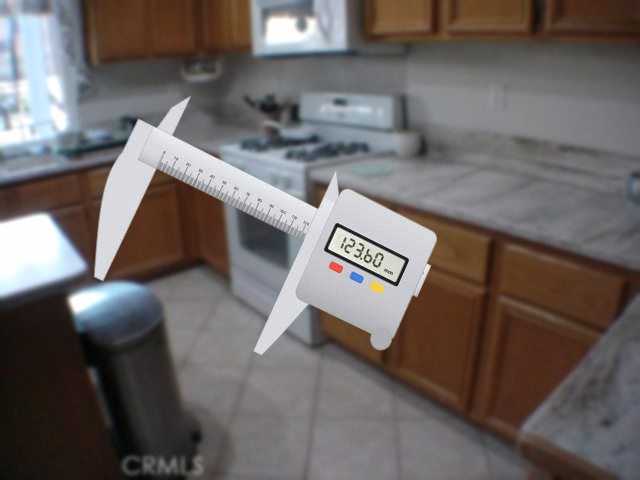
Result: 123.60 (mm)
